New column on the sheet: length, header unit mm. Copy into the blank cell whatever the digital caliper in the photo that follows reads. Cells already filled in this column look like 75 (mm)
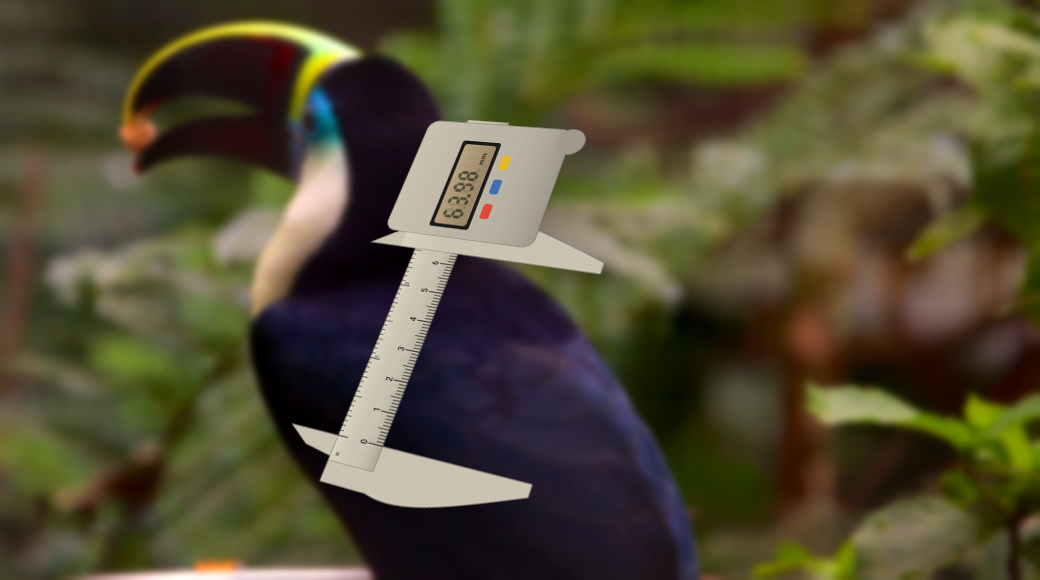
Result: 63.98 (mm)
